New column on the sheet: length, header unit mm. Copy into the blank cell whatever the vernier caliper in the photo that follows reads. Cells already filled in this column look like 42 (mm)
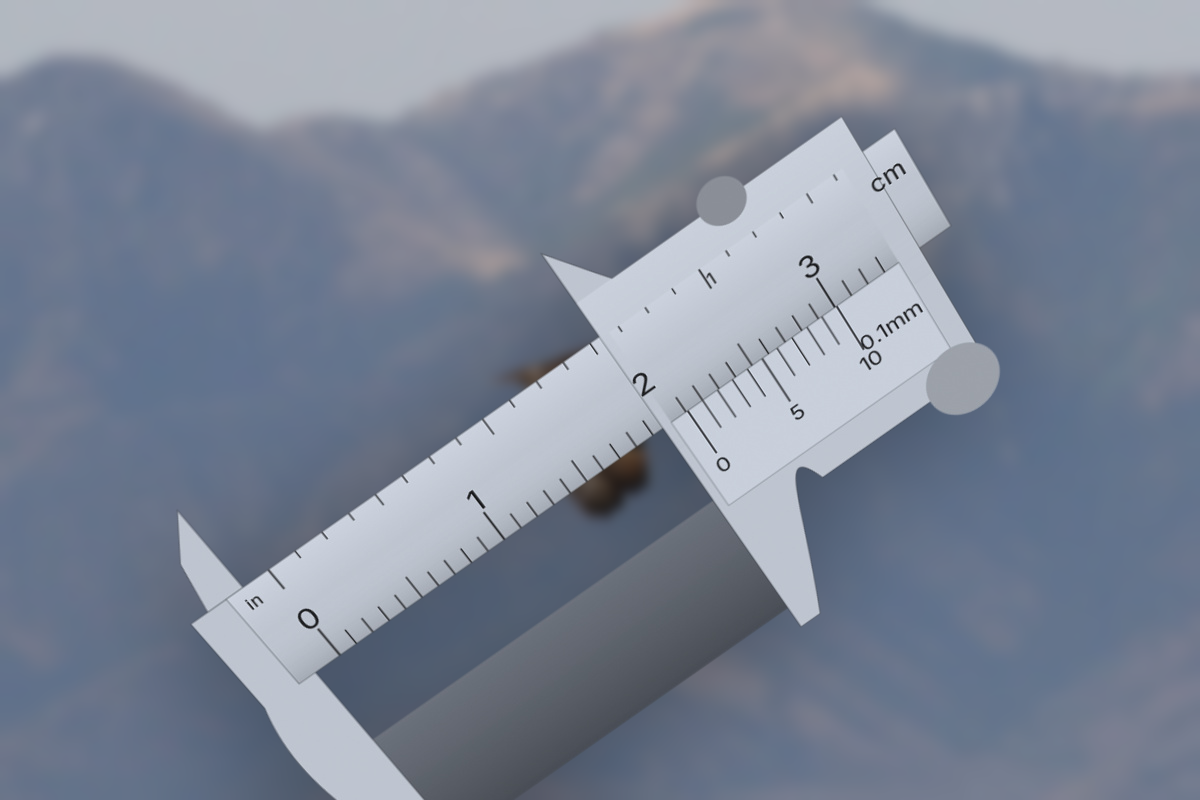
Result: 21.1 (mm)
